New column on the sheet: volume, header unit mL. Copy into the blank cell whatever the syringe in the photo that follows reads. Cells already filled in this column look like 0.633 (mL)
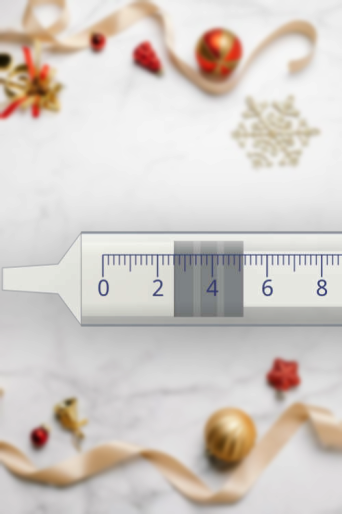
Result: 2.6 (mL)
